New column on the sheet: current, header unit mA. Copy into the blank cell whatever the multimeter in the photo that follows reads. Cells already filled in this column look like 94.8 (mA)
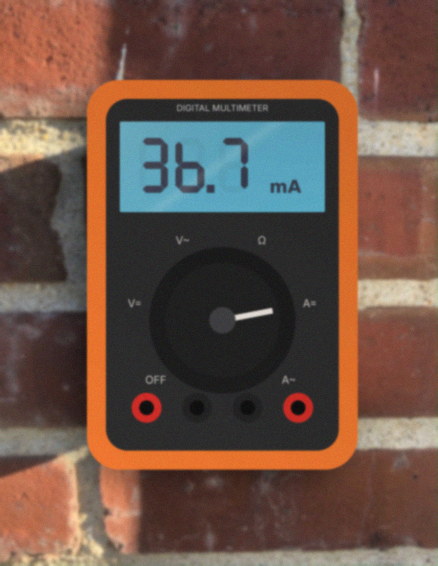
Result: 36.7 (mA)
